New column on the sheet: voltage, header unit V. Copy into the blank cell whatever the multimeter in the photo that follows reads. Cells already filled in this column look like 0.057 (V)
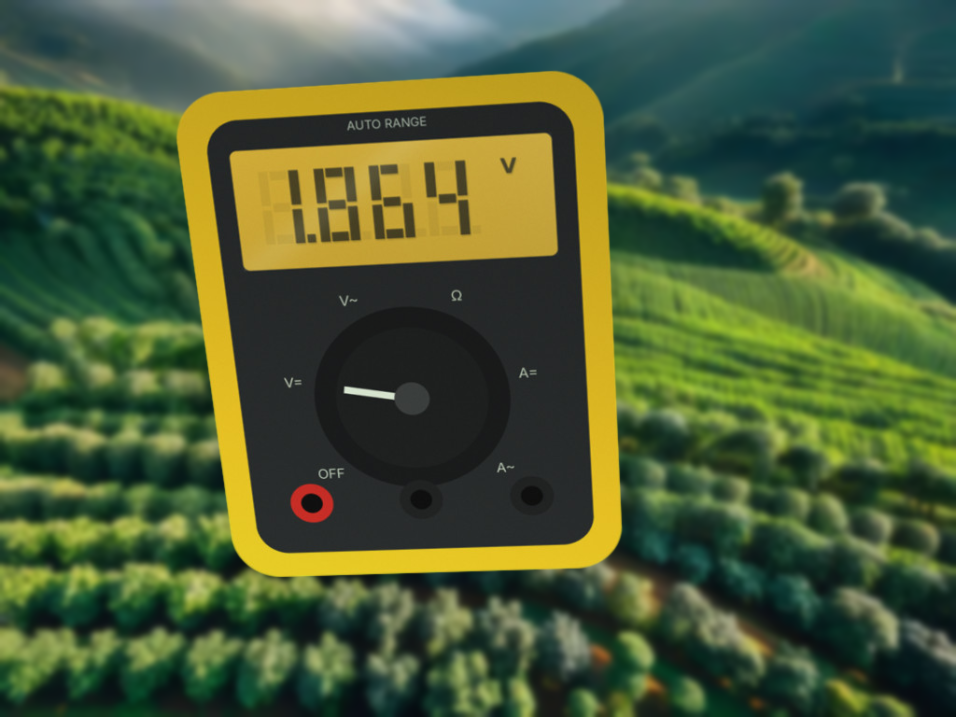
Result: 1.864 (V)
